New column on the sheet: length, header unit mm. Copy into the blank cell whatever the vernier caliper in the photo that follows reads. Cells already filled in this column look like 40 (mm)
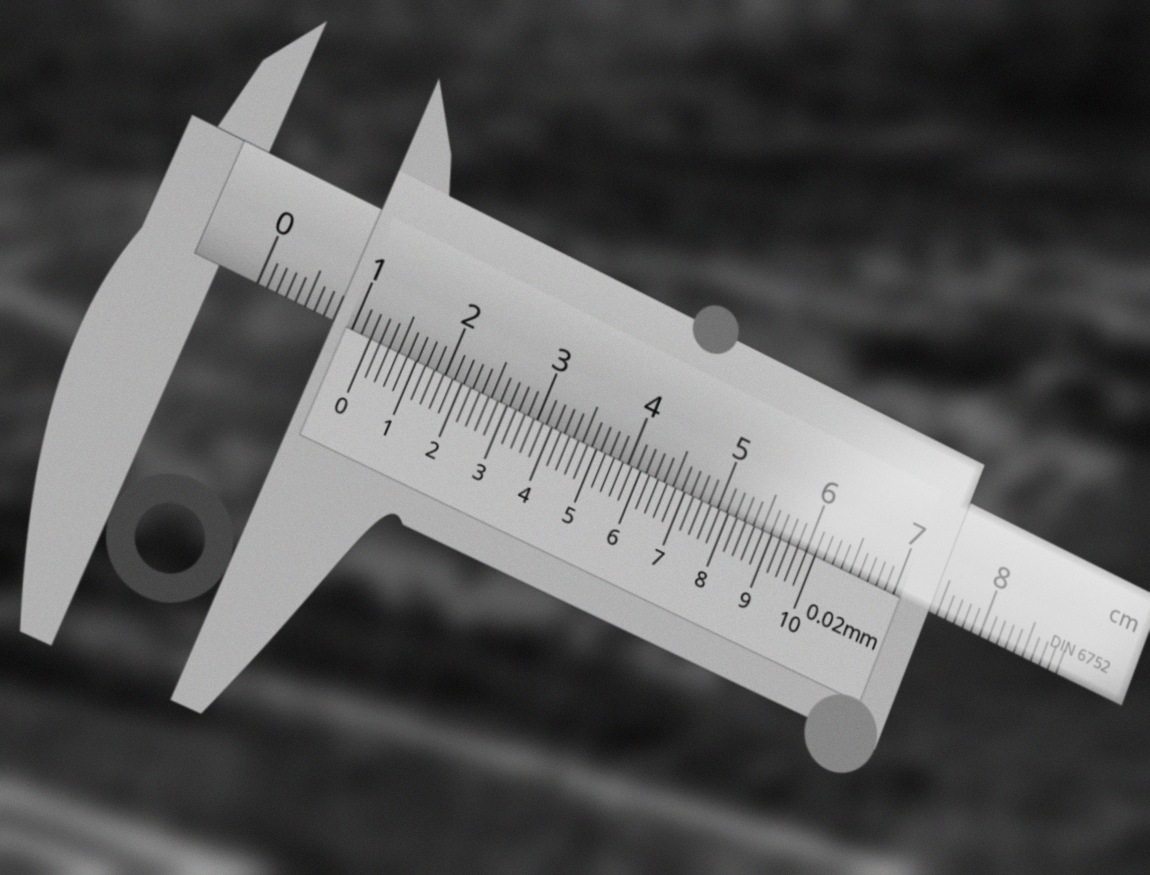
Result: 12.0 (mm)
